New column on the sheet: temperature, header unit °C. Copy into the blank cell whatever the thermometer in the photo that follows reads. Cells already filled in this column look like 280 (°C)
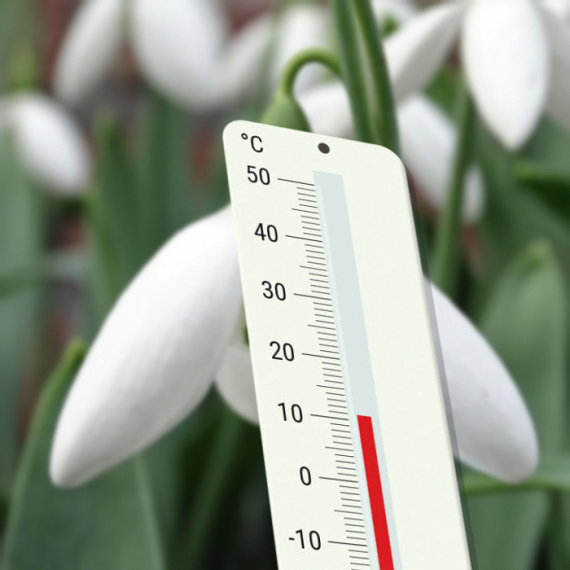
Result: 11 (°C)
